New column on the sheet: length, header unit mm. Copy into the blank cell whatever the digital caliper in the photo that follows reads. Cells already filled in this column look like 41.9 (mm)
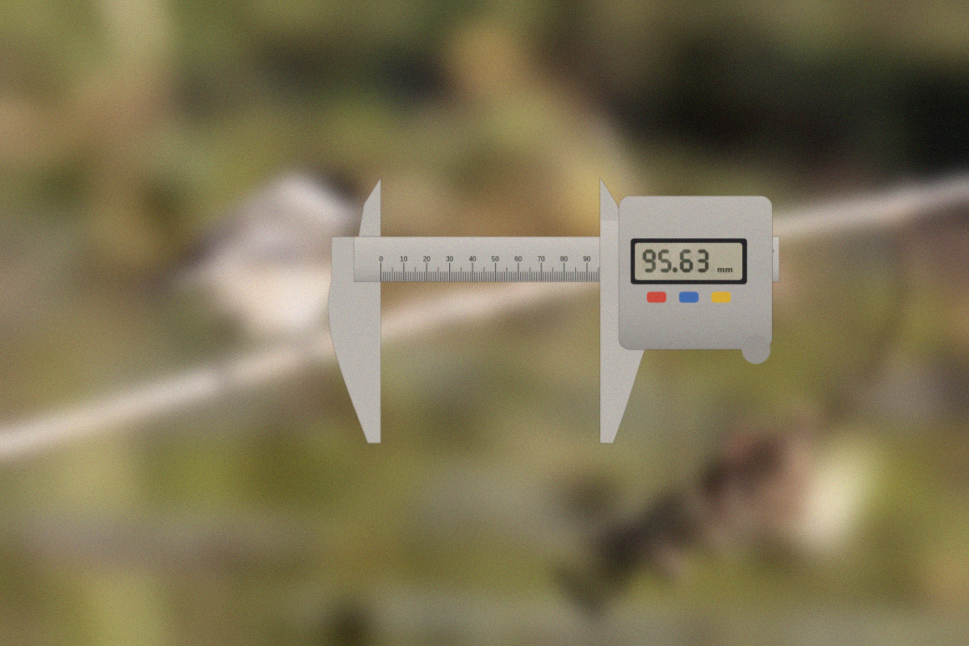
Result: 95.63 (mm)
